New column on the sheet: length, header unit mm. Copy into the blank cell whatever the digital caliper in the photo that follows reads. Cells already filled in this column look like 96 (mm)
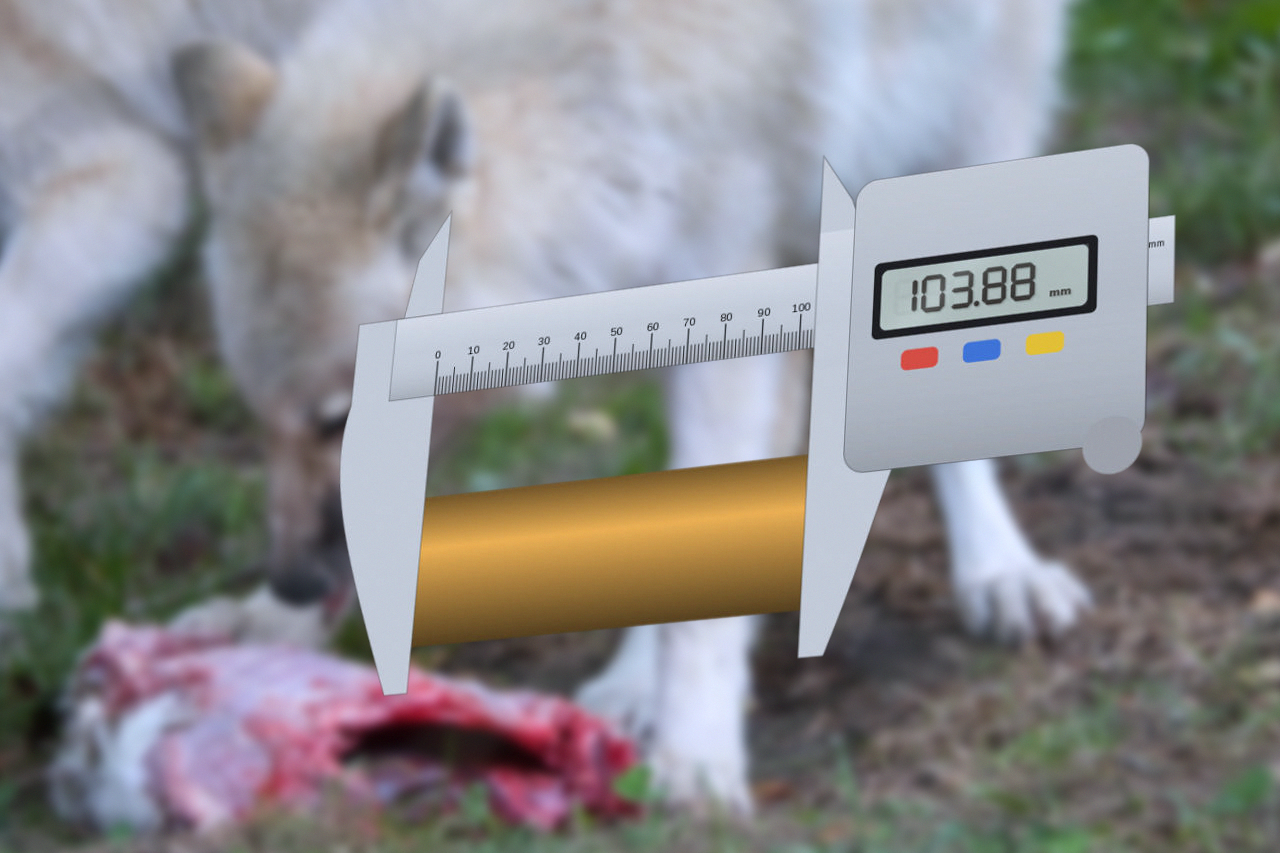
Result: 103.88 (mm)
